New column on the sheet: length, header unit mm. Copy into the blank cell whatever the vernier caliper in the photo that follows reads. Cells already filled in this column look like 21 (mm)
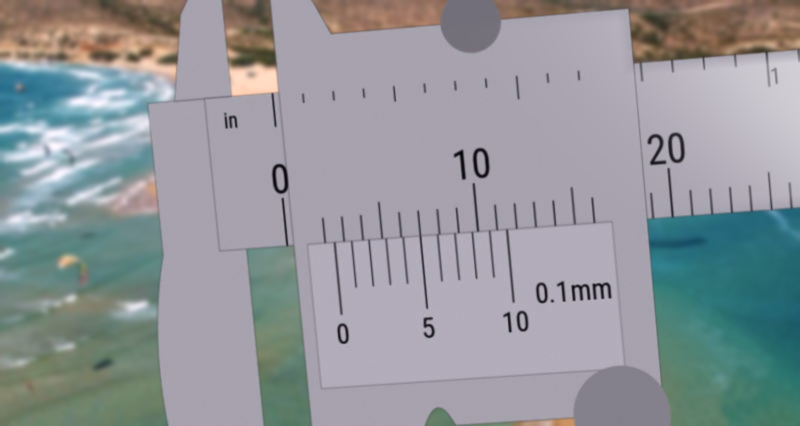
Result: 2.5 (mm)
